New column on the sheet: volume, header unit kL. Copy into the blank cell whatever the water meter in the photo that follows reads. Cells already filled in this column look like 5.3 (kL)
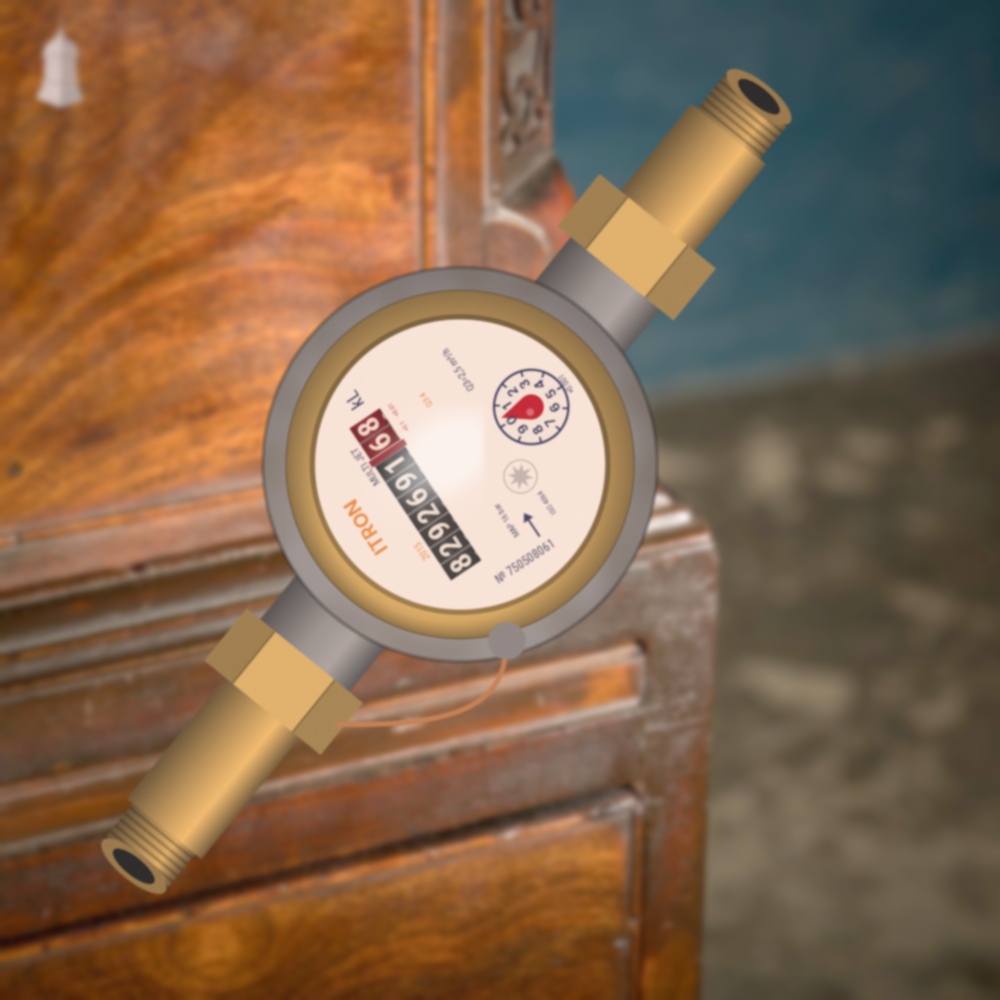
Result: 8292691.680 (kL)
